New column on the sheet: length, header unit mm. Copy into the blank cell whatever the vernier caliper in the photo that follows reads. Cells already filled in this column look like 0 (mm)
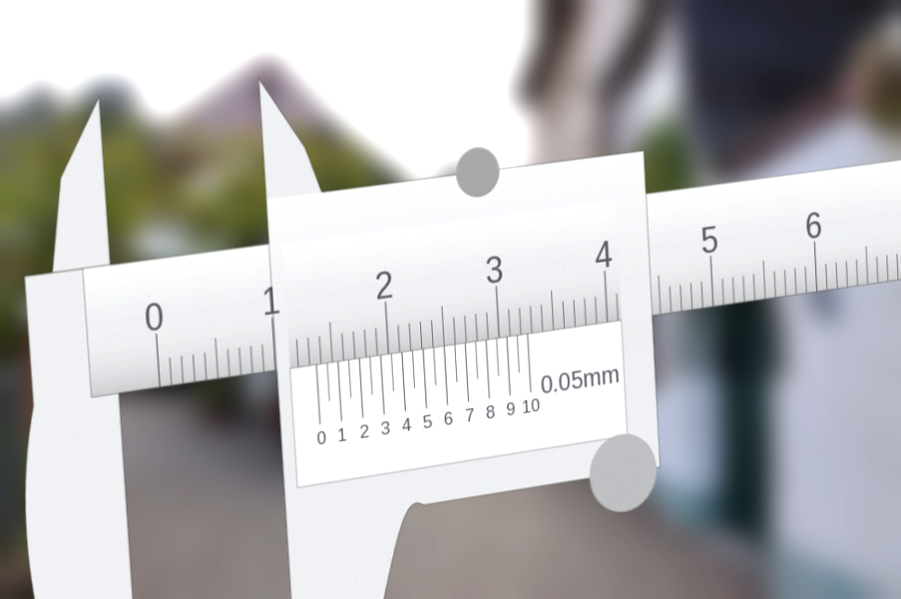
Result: 13.6 (mm)
